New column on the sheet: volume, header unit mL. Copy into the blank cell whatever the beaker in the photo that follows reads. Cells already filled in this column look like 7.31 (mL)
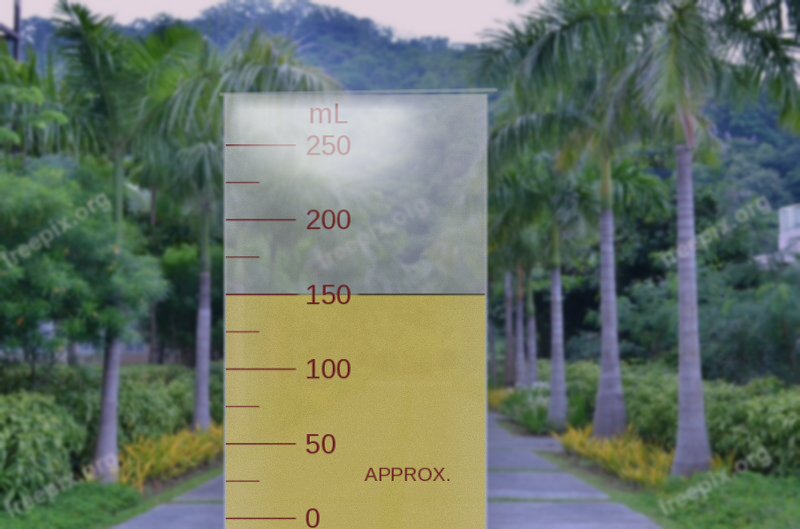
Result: 150 (mL)
